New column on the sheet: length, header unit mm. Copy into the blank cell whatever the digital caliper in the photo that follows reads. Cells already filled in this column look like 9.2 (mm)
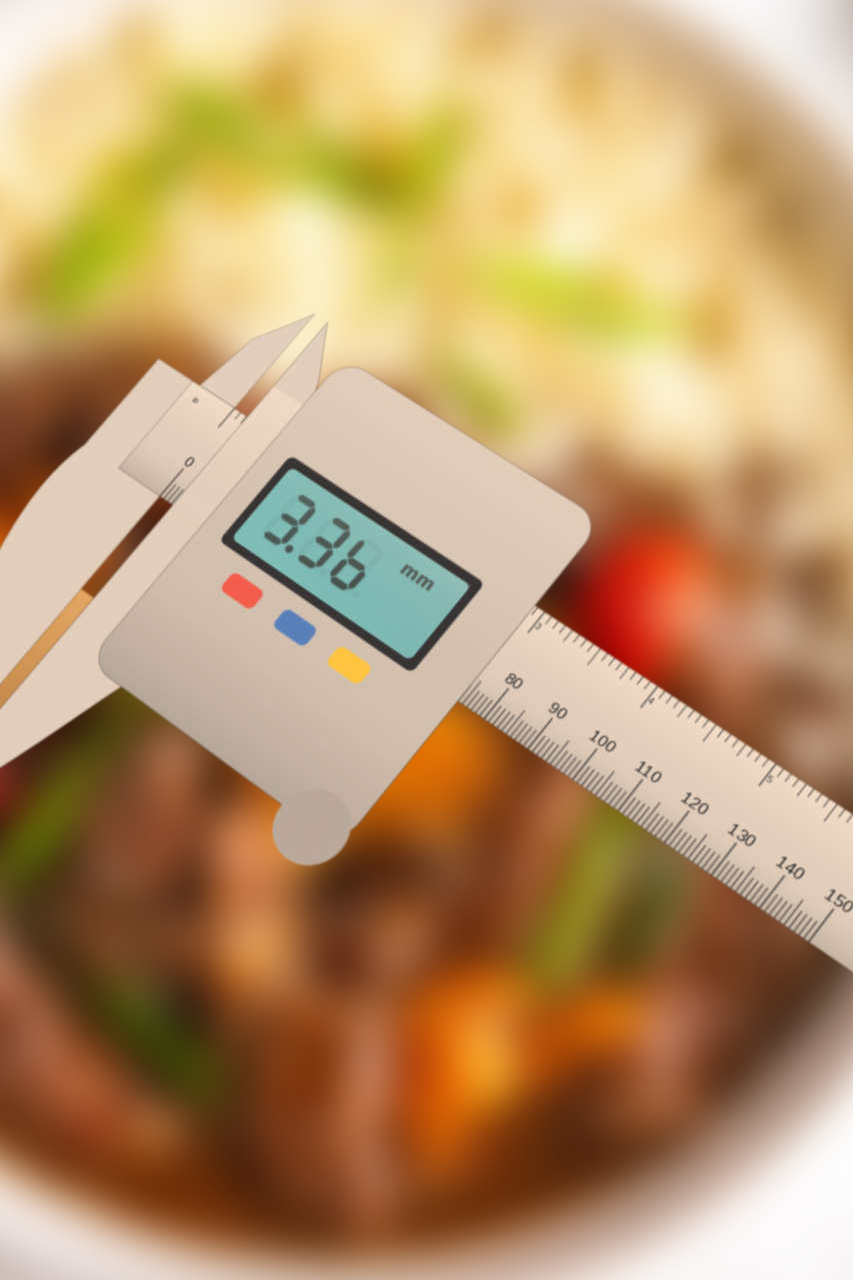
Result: 3.36 (mm)
